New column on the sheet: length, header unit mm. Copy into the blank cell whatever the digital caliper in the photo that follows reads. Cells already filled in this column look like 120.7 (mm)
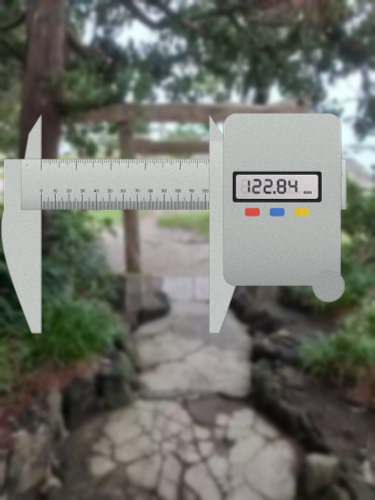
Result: 122.84 (mm)
